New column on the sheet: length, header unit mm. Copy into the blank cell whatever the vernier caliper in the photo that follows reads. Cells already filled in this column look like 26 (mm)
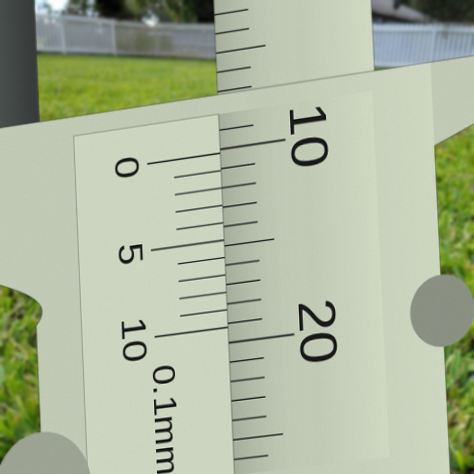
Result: 10.2 (mm)
